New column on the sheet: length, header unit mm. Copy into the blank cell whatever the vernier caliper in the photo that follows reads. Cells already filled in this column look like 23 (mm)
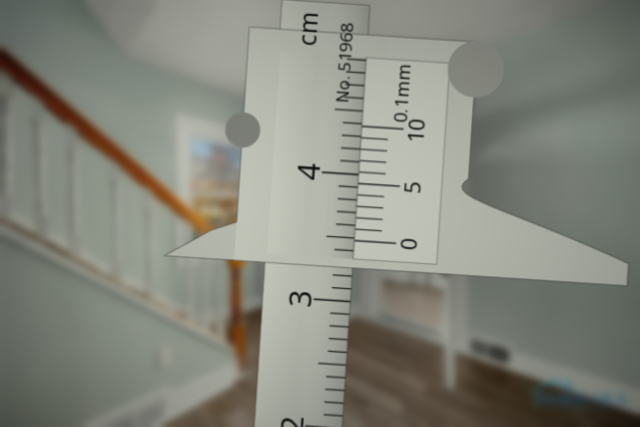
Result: 34.8 (mm)
